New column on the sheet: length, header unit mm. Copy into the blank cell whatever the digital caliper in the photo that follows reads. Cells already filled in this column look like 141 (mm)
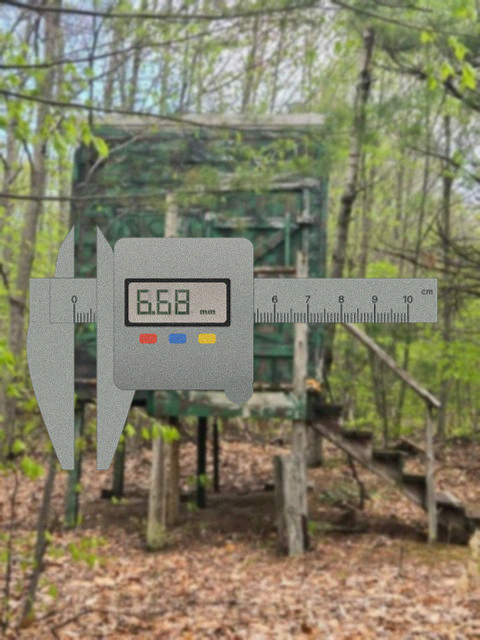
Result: 6.68 (mm)
